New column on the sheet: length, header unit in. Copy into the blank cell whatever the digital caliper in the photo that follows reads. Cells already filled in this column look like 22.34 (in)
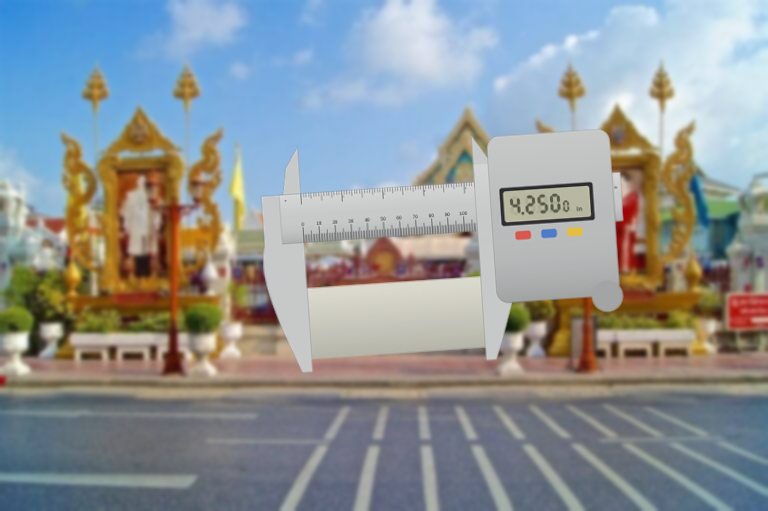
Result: 4.2500 (in)
